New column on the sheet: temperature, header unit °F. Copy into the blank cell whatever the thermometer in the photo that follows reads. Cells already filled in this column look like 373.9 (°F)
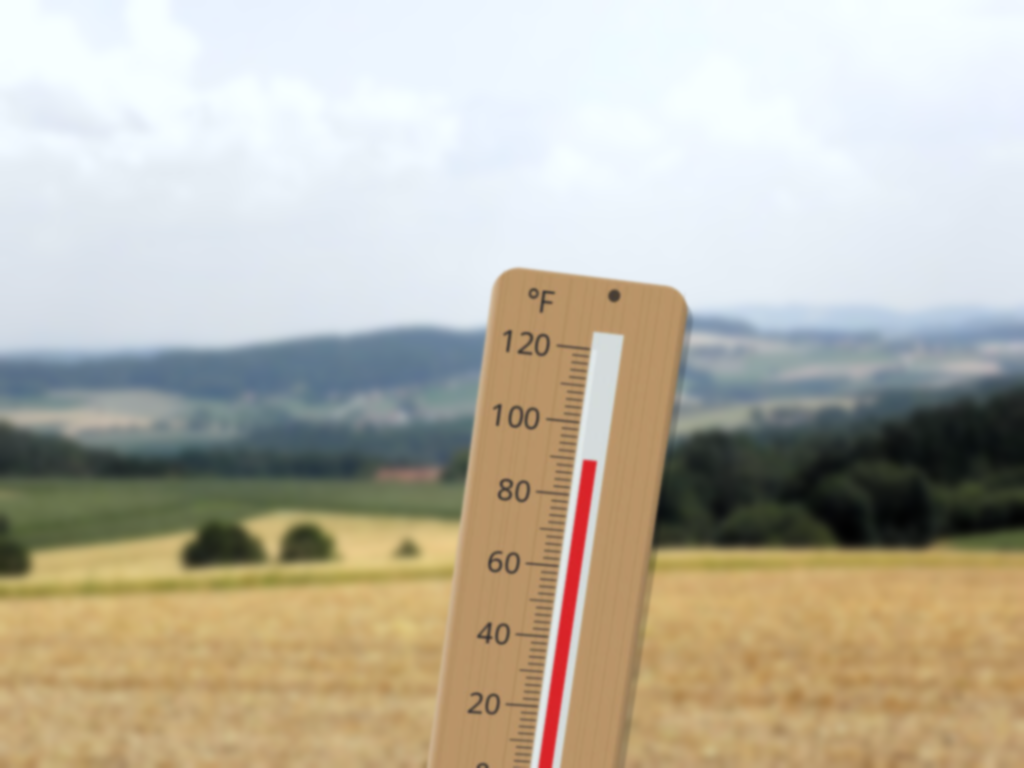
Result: 90 (°F)
